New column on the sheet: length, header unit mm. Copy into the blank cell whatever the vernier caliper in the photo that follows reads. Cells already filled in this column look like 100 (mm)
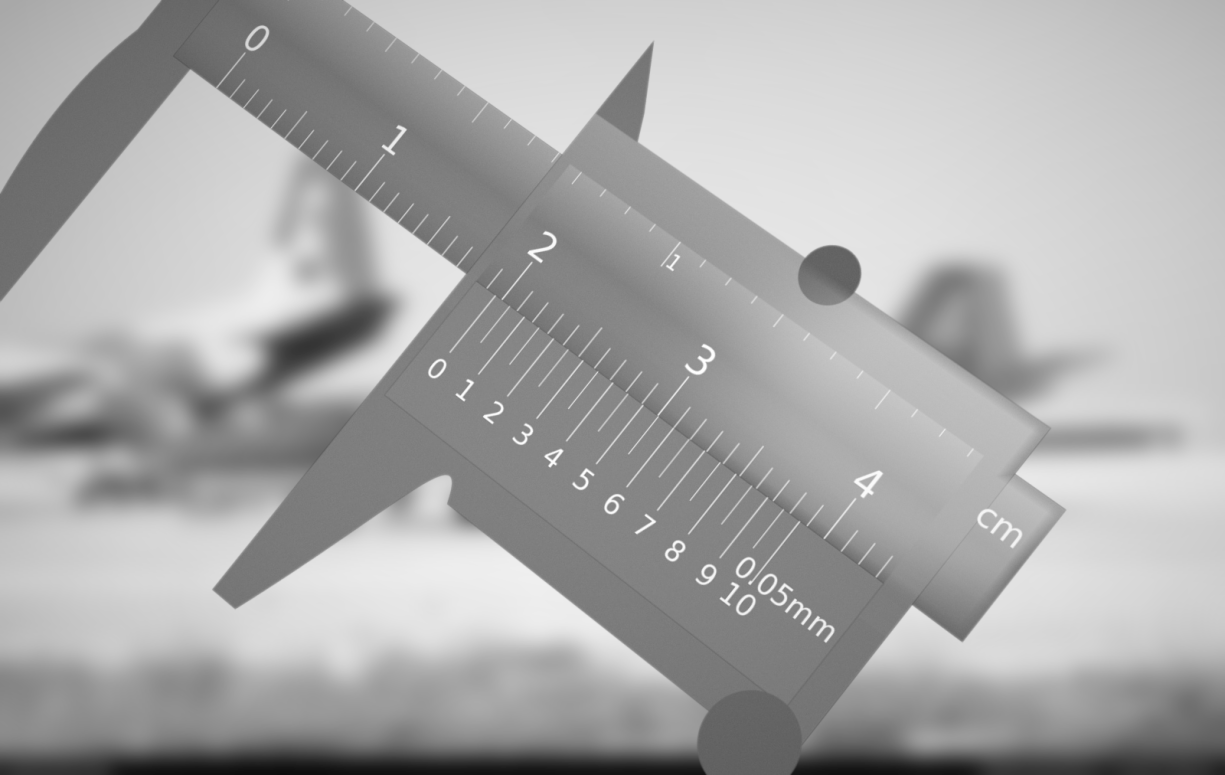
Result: 19.6 (mm)
